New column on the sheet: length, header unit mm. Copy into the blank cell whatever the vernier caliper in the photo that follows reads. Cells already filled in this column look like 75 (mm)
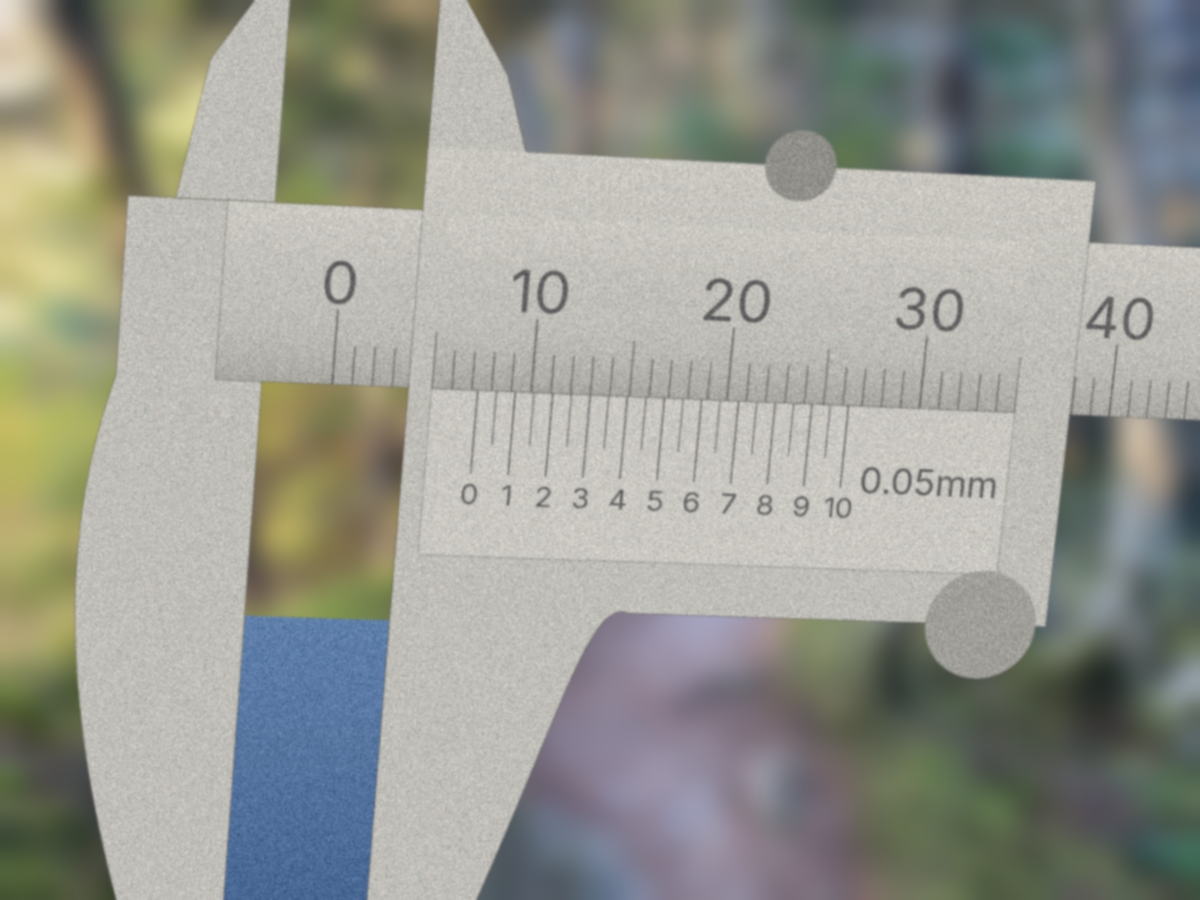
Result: 7.3 (mm)
